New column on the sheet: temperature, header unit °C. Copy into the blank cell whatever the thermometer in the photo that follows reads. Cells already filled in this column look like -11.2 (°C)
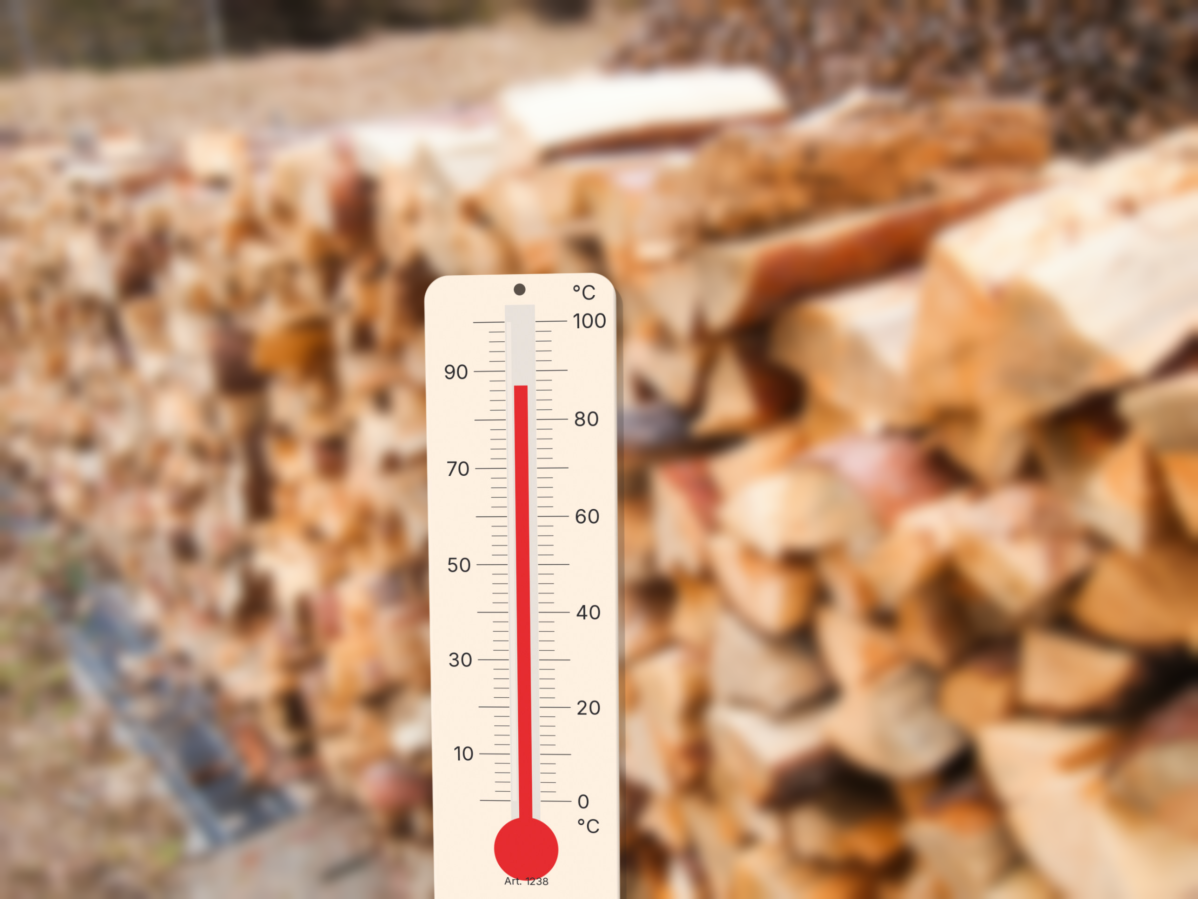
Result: 87 (°C)
